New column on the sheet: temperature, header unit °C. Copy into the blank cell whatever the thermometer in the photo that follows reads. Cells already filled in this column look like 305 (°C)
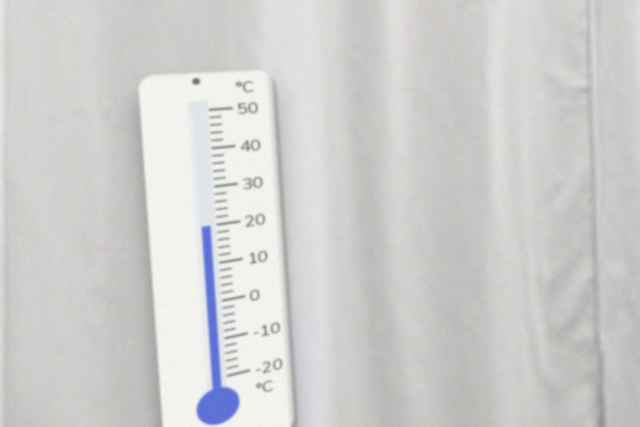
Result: 20 (°C)
